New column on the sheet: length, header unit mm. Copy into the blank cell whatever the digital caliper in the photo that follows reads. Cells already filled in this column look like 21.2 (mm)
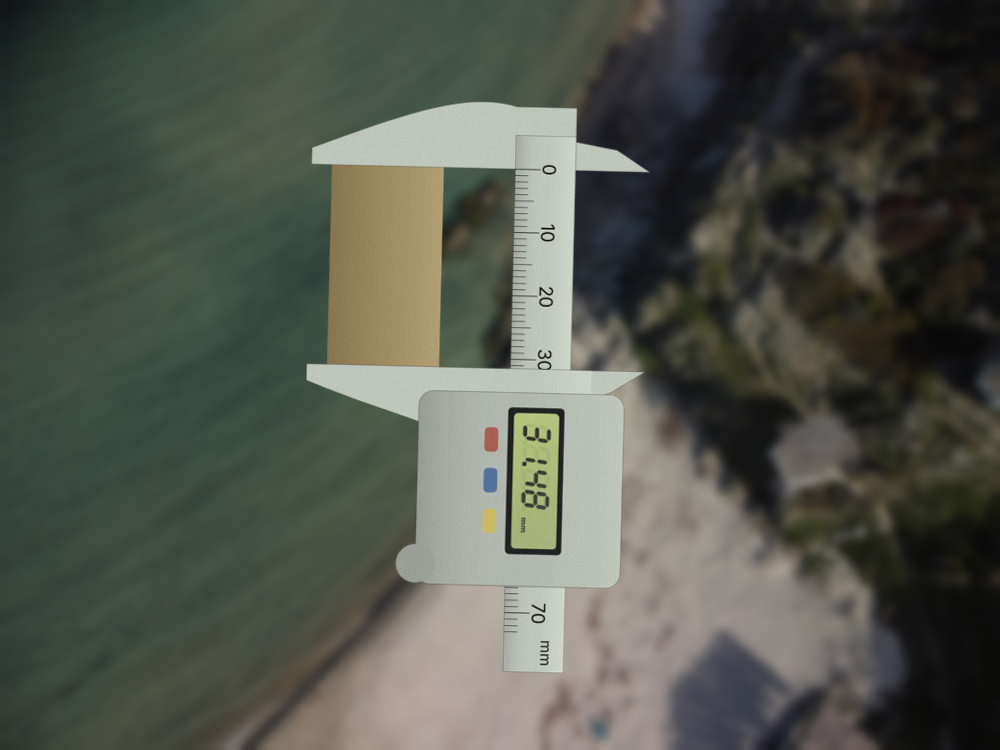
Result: 31.48 (mm)
